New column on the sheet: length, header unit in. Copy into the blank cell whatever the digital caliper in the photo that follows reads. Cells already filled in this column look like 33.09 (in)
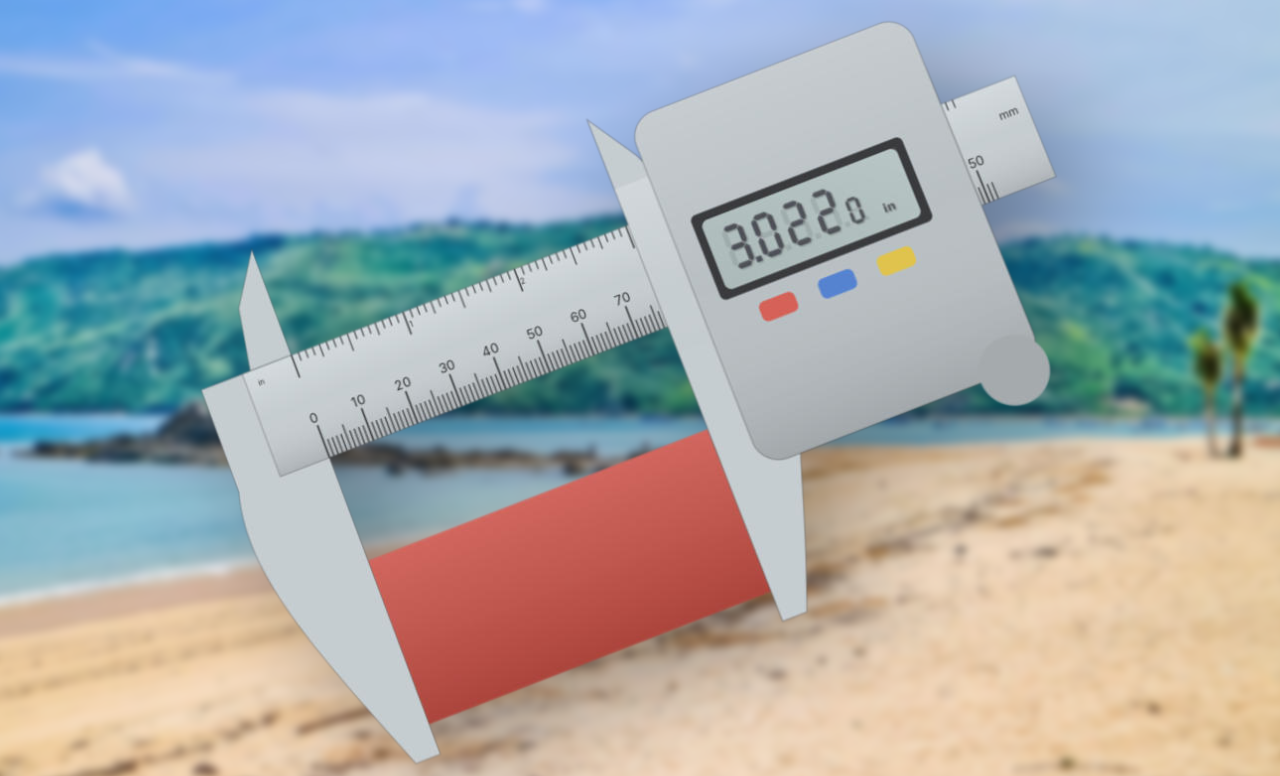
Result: 3.0220 (in)
